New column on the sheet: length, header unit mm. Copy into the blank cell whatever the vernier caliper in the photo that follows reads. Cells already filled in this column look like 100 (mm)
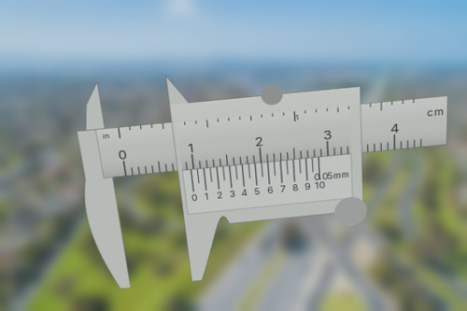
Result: 9.6 (mm)
